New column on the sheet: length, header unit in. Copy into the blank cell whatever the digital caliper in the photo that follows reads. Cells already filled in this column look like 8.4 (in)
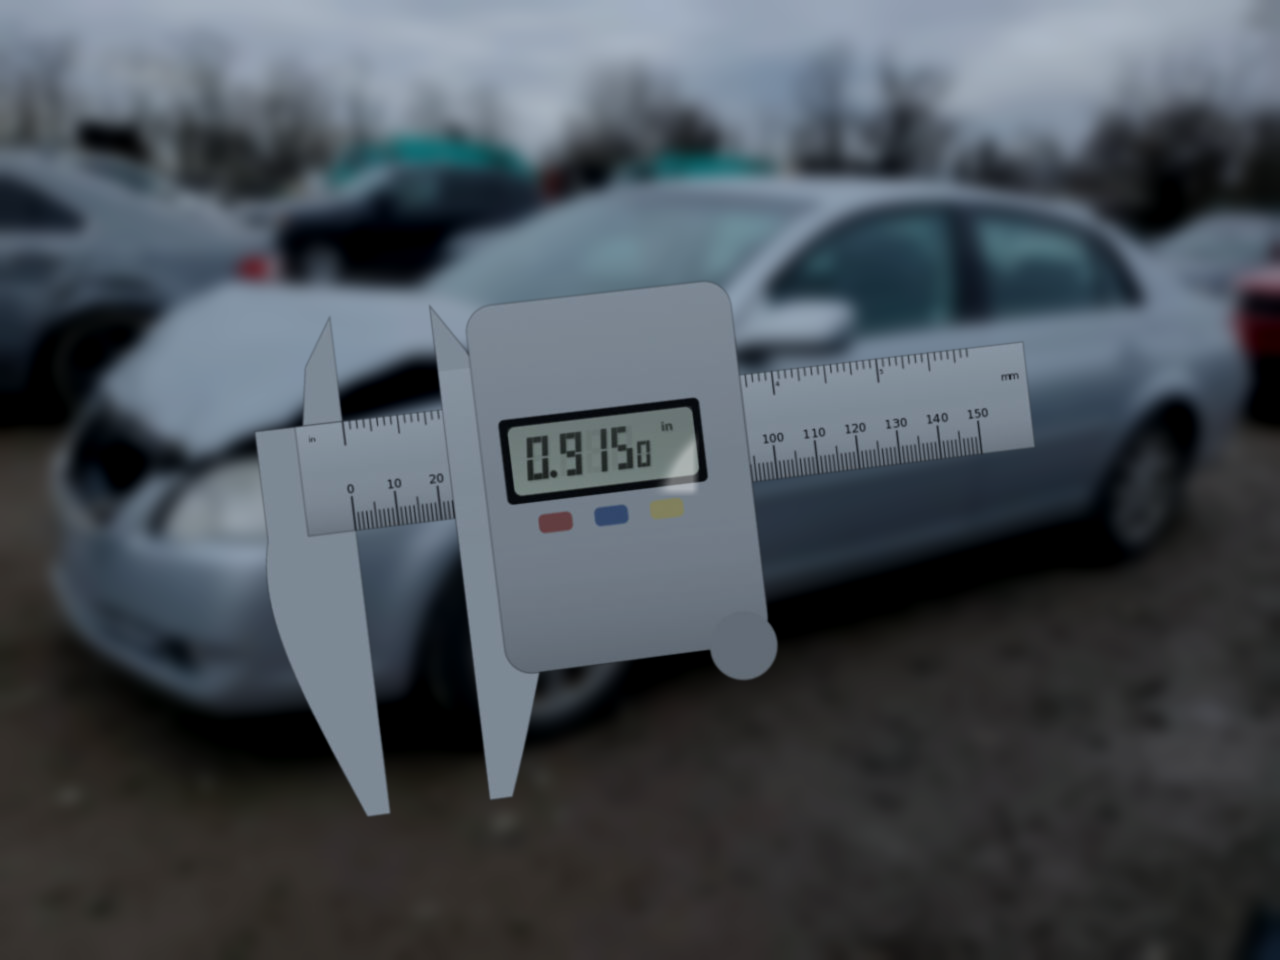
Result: 0.9150 (in)
